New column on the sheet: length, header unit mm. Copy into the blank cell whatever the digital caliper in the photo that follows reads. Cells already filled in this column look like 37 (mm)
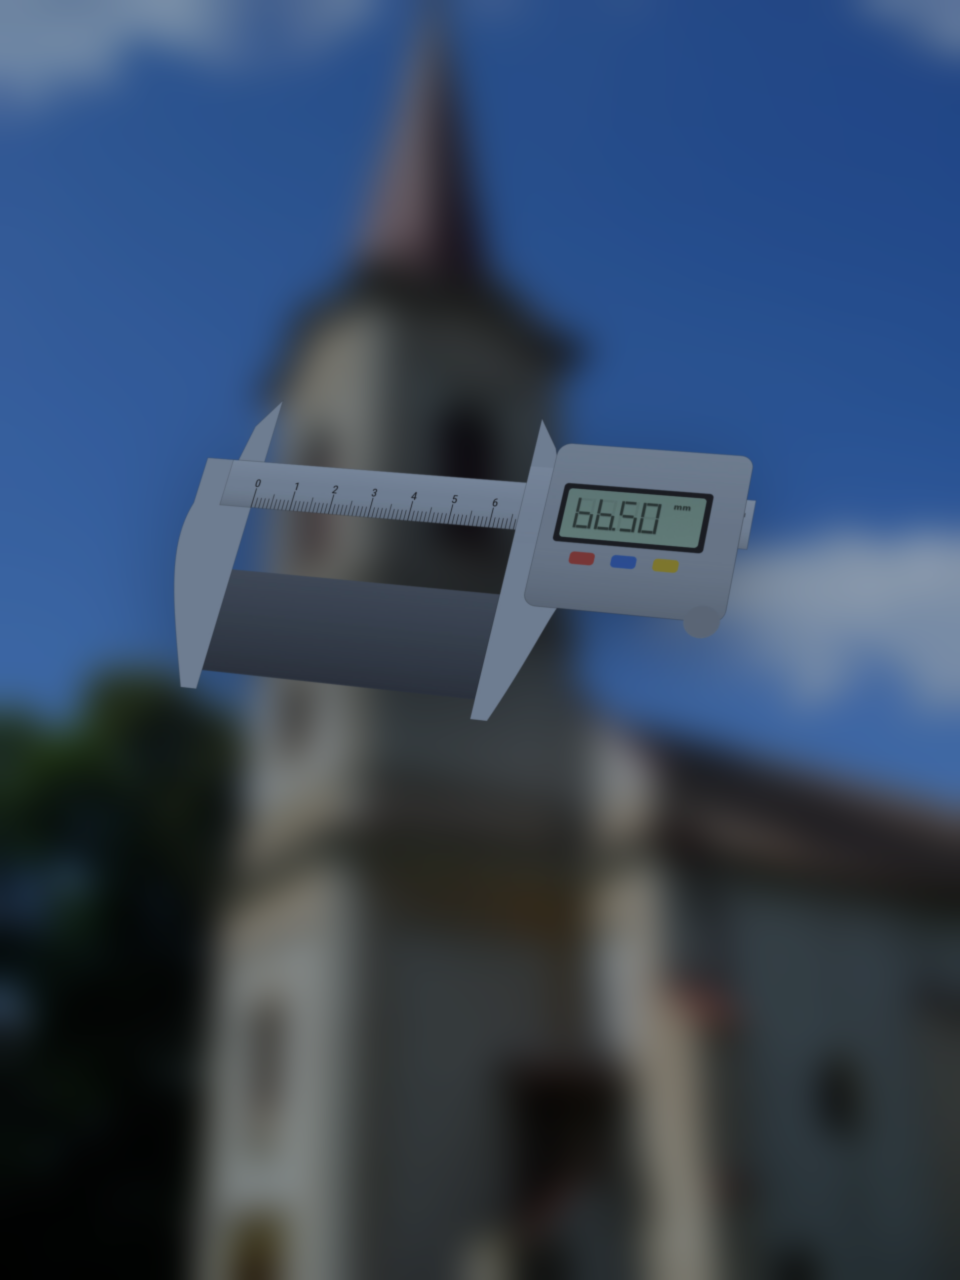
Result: 66.50 (mm)
